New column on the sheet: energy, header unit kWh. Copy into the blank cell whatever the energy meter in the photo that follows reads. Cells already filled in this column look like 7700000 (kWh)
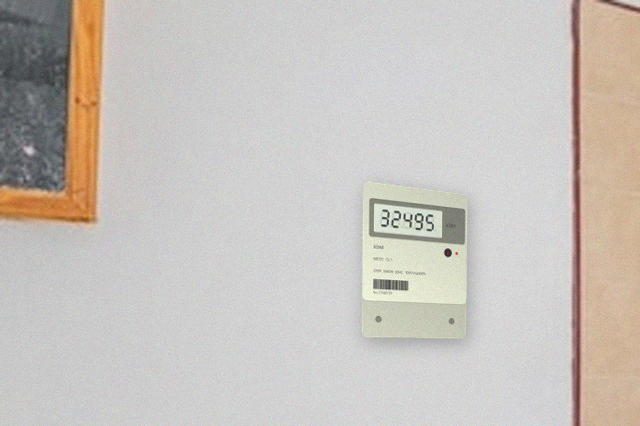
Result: 32495 (kWh)
